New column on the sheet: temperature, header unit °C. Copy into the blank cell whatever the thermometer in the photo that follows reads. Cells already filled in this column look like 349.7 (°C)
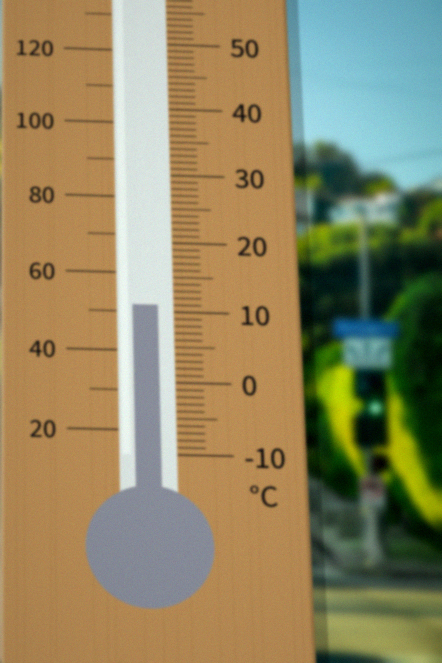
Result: 11 (°C)
